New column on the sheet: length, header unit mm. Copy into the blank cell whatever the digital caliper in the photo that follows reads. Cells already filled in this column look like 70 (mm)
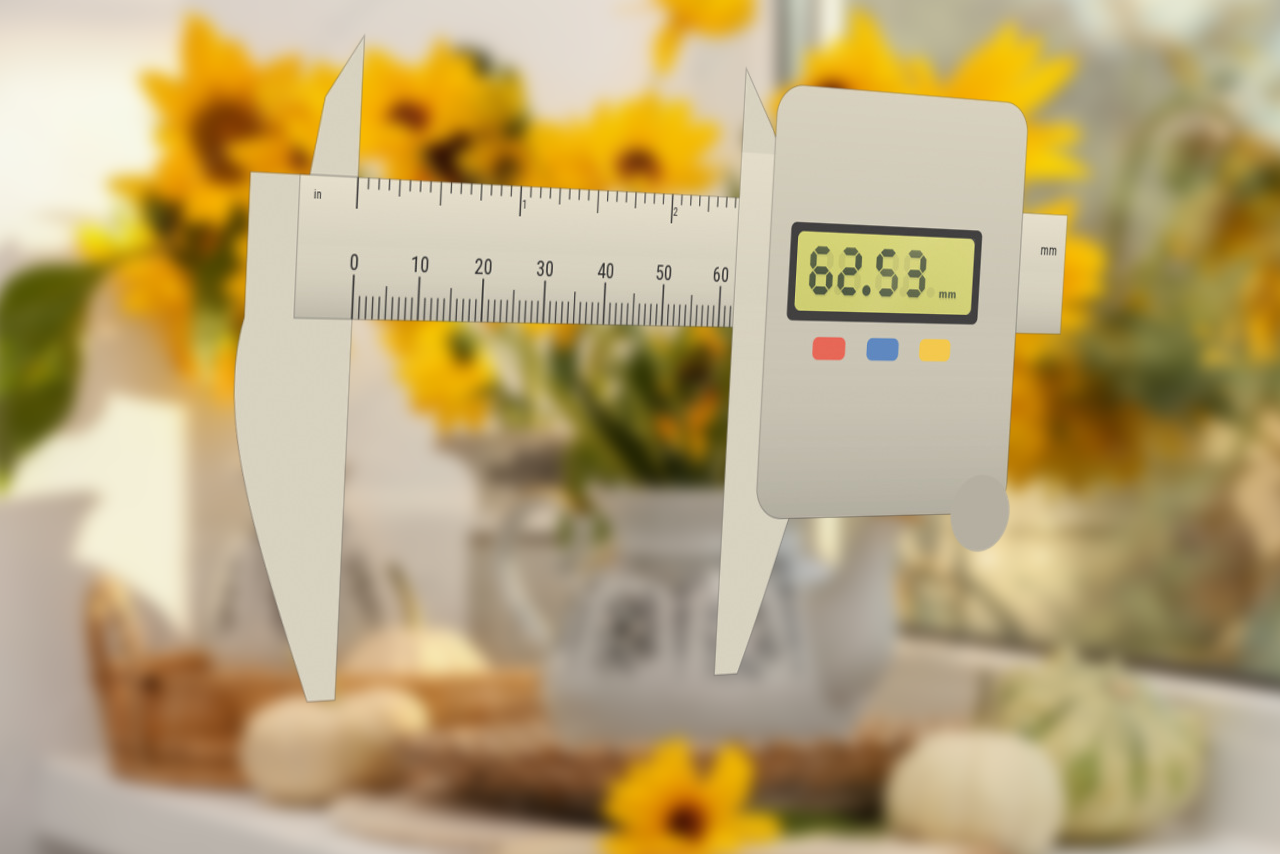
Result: 62.53 (mm)
